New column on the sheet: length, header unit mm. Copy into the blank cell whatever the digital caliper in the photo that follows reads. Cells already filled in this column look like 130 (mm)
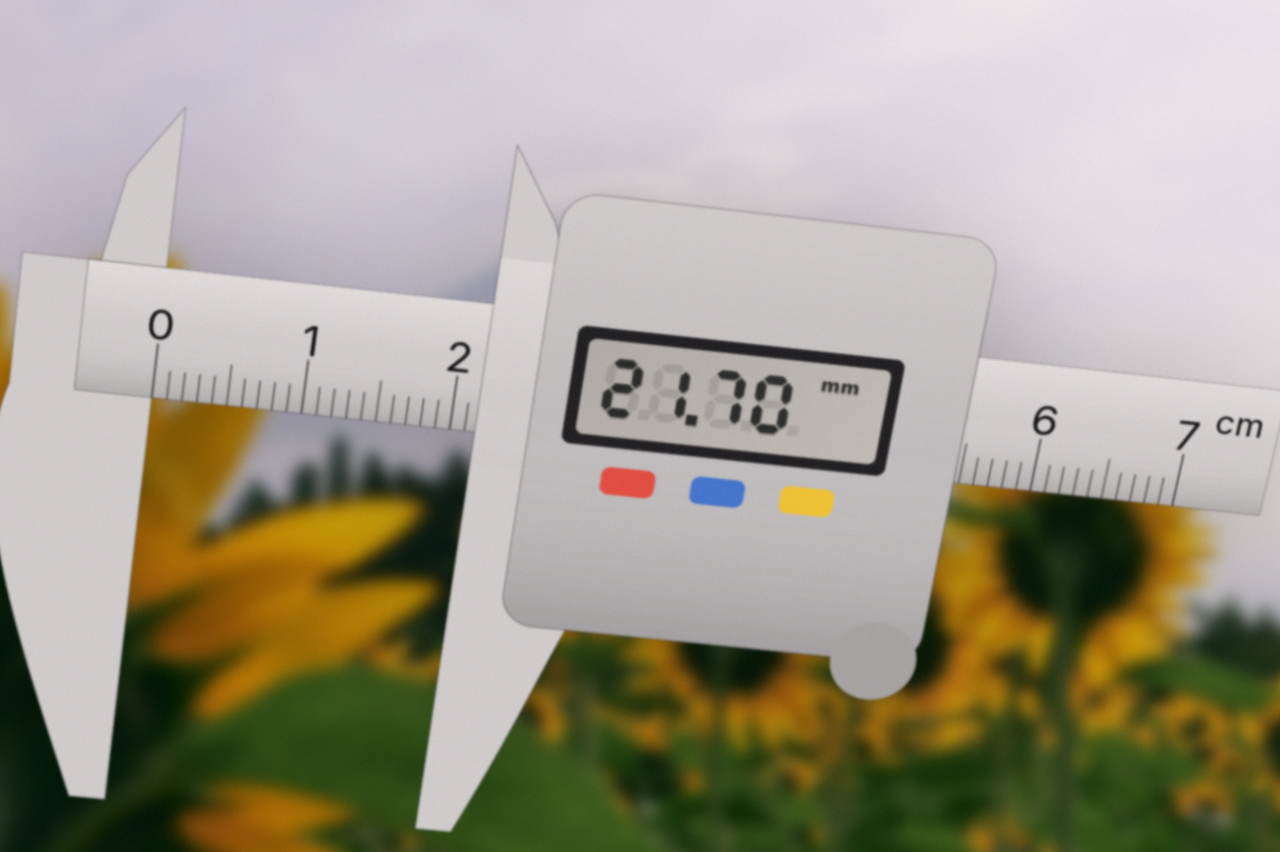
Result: 21.70 (mm)
